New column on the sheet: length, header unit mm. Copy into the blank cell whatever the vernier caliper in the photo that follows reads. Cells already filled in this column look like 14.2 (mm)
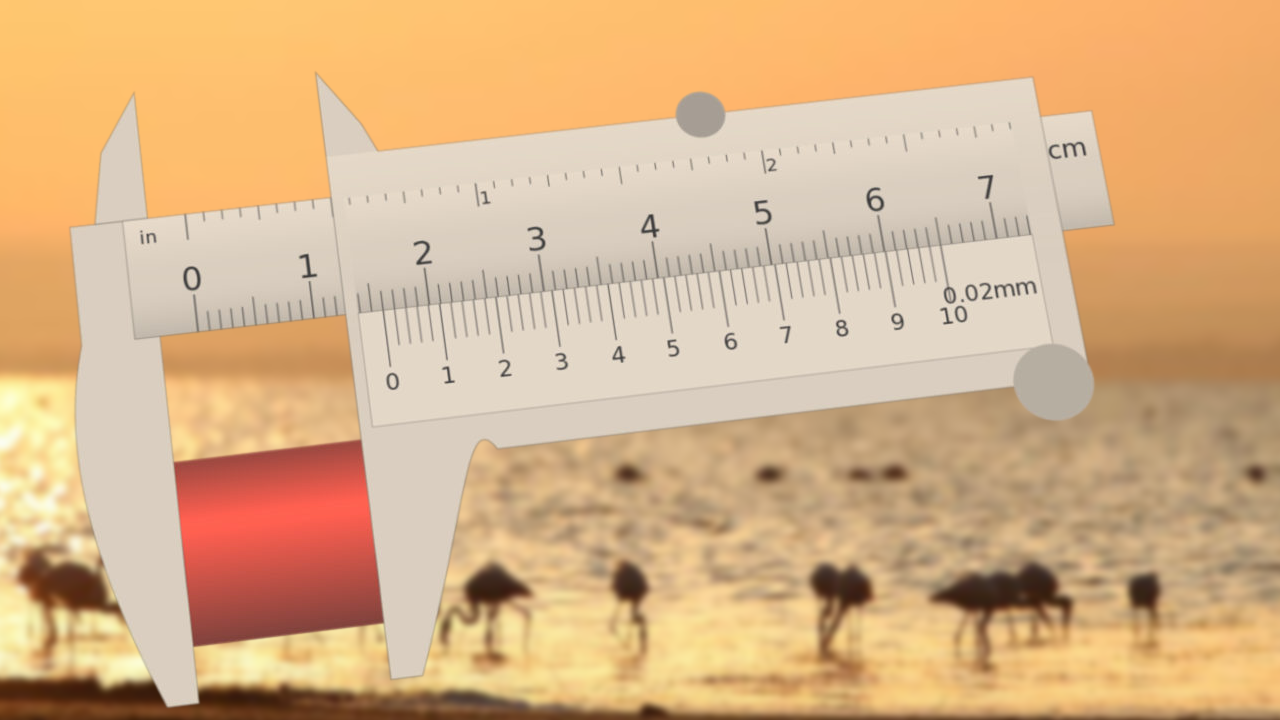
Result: 16.0 (mm)
